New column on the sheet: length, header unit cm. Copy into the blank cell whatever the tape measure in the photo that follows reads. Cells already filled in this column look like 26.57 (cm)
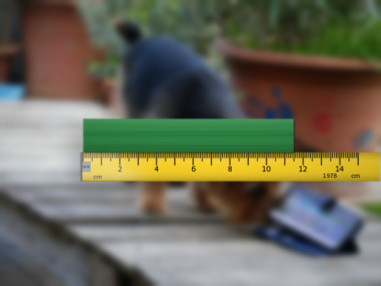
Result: 11.5 (cm)
